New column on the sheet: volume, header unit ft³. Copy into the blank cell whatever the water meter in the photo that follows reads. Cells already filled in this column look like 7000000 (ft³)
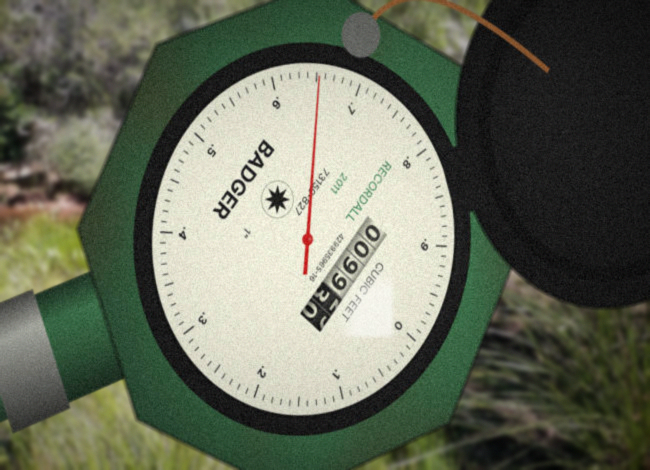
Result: 9929.65 (ft³)
